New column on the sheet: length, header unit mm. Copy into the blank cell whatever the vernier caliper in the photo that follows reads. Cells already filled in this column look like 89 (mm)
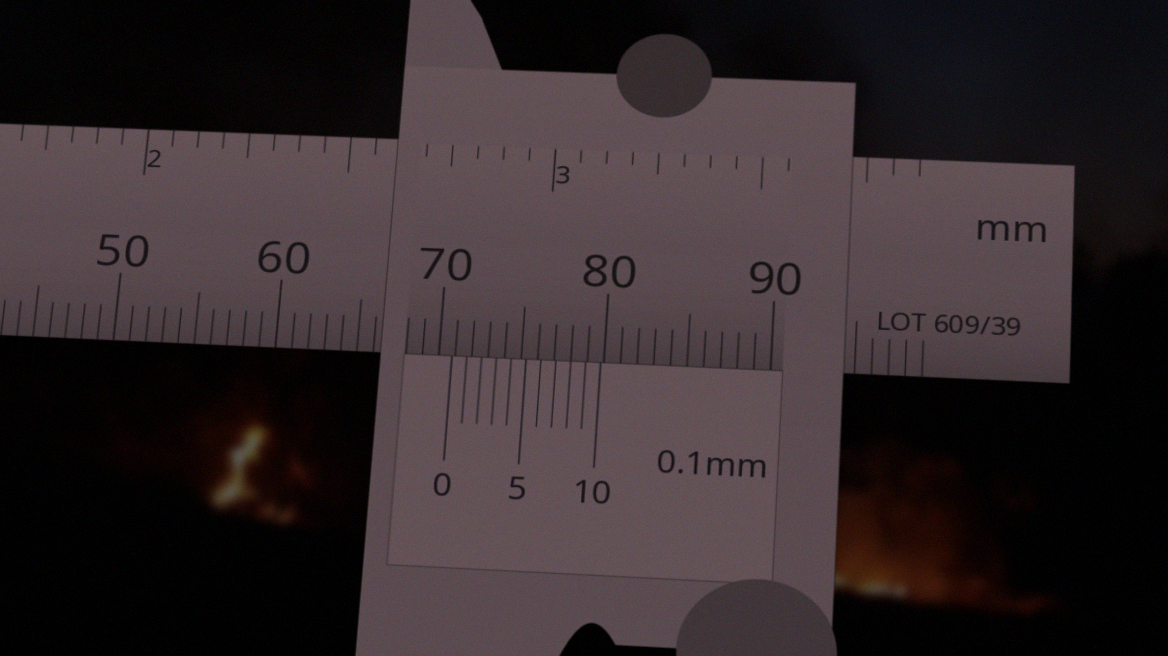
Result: 70.8 (mm)
